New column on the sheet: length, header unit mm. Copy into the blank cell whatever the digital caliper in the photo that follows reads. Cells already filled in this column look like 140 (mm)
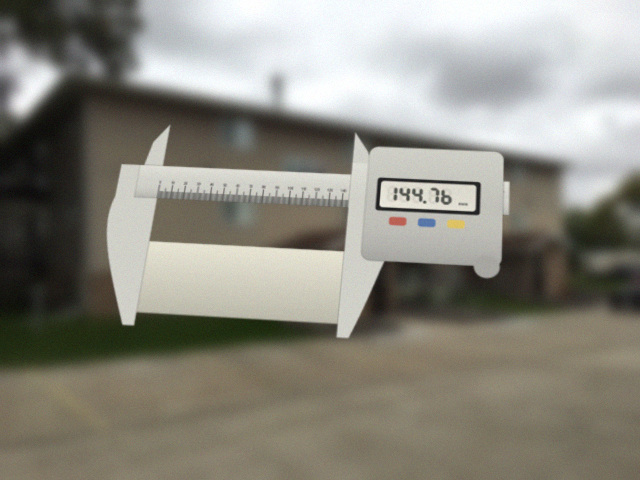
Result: 144.76 (mm)
